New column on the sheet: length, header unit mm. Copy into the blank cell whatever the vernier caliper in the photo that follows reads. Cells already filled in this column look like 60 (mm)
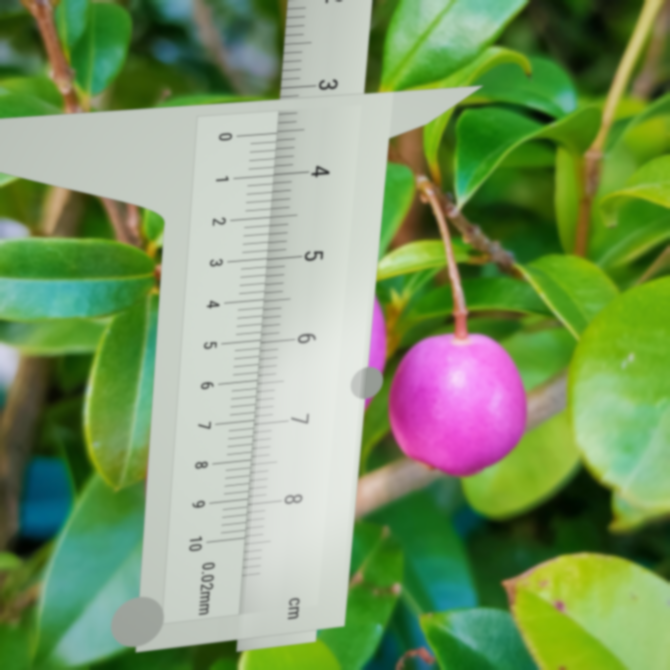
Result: 35.2 (mm)
